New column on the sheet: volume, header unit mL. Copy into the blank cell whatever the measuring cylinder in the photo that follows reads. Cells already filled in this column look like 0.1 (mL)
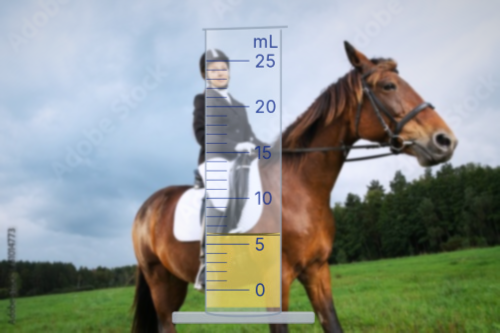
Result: 6 (mL)
